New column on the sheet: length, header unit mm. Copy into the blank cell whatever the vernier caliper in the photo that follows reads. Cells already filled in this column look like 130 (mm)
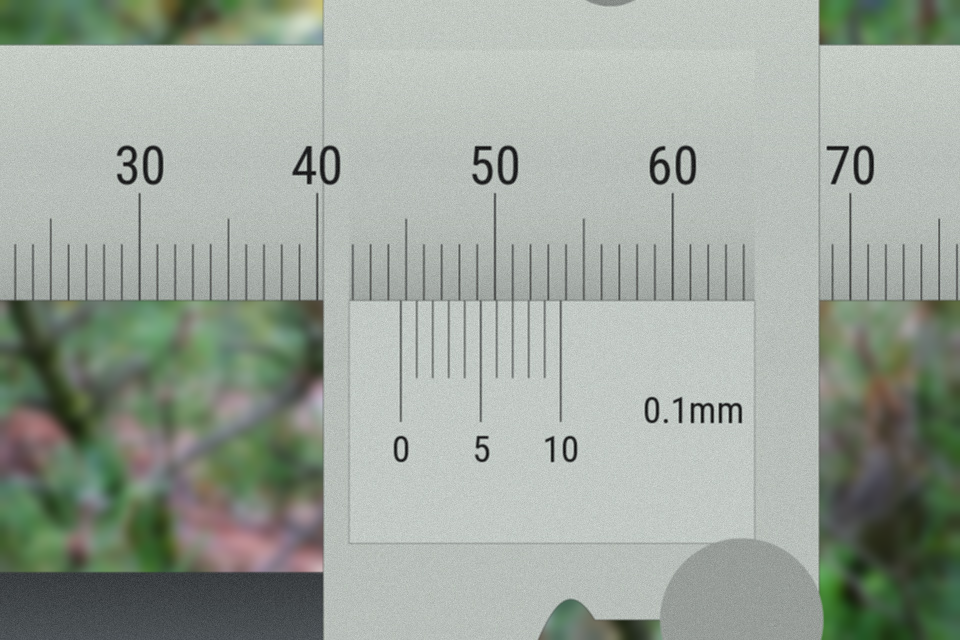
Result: 44.7 (mm)
